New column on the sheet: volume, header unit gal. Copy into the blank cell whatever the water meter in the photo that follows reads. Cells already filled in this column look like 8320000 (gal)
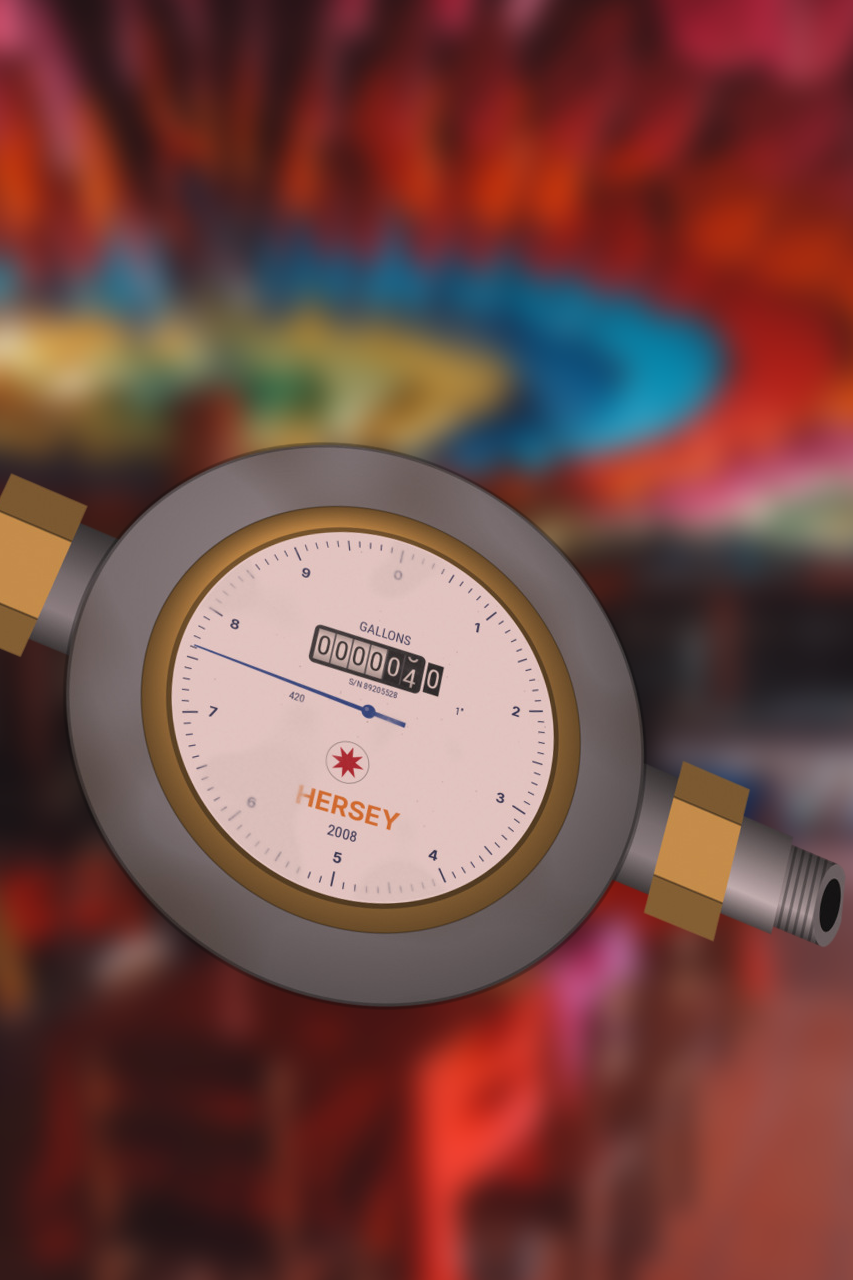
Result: 37.6 (gal)
